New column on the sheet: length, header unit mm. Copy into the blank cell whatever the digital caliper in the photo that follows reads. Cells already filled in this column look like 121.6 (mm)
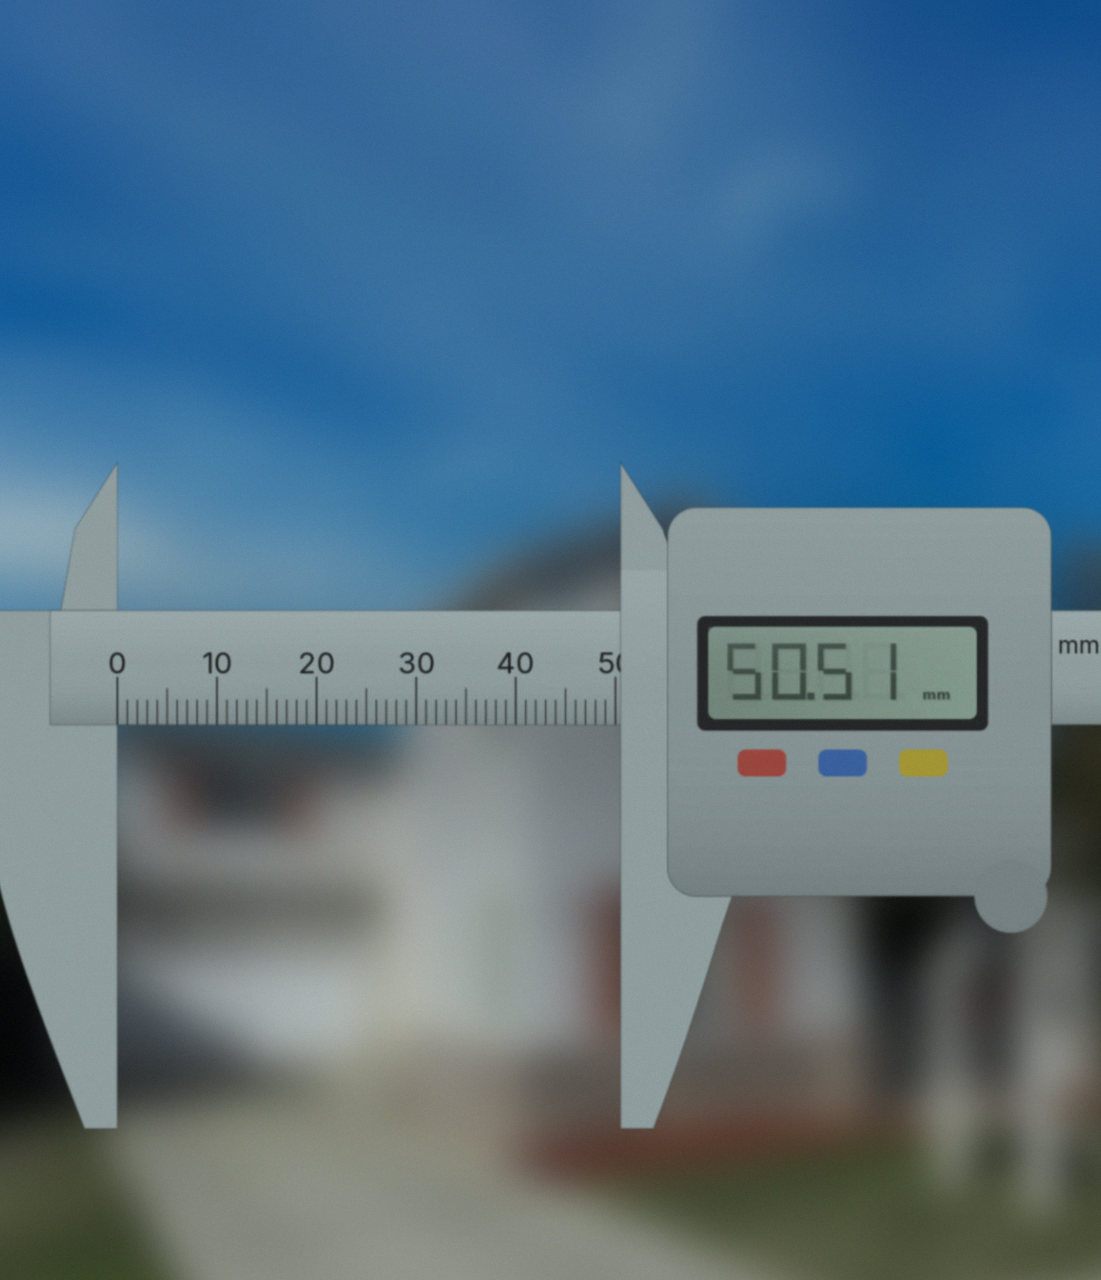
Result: 50.51 (mm)
